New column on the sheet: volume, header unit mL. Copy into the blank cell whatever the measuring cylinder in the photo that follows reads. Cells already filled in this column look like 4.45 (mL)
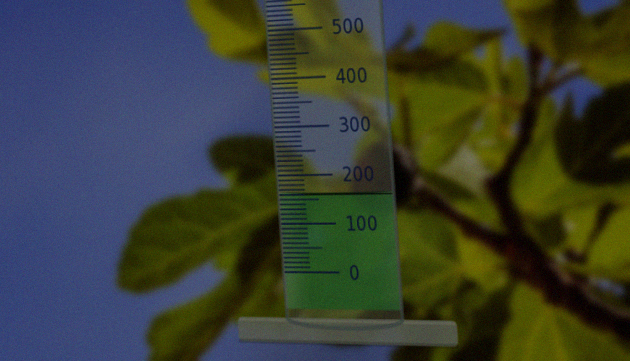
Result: 160 (mL)
